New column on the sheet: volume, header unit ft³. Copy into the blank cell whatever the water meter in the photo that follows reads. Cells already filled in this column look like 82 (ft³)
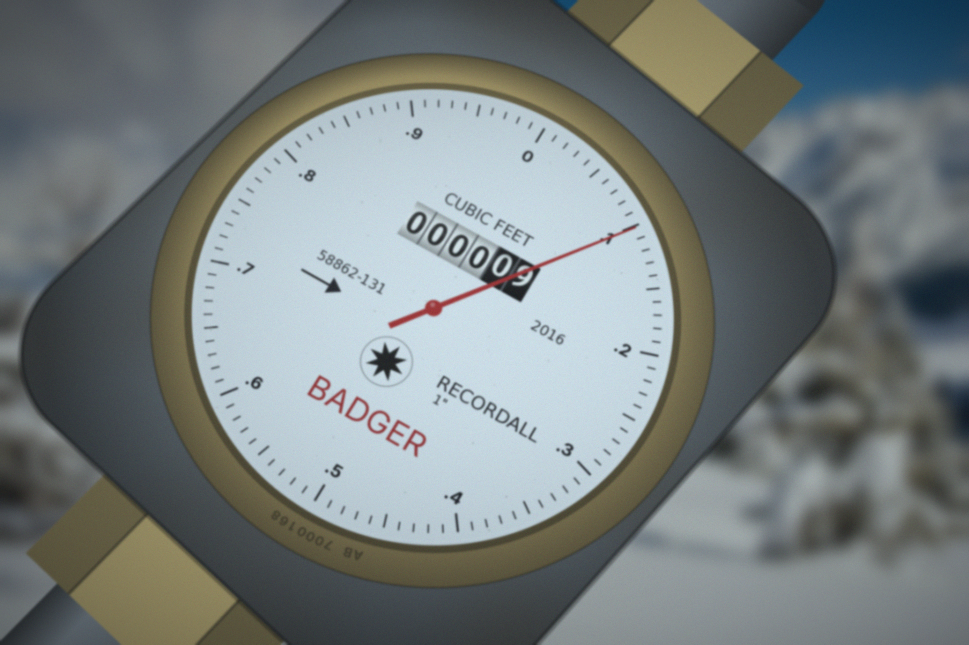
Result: 9.10 (ft³)
